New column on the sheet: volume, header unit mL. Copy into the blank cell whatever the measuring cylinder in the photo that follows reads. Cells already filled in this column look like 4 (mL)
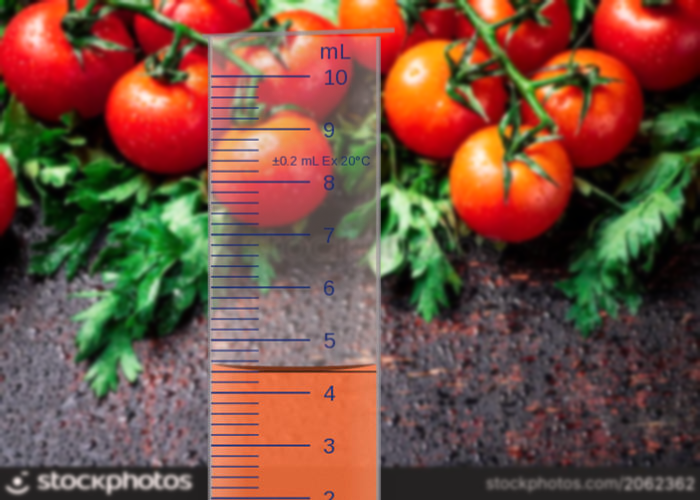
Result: 4.4 (mL)
